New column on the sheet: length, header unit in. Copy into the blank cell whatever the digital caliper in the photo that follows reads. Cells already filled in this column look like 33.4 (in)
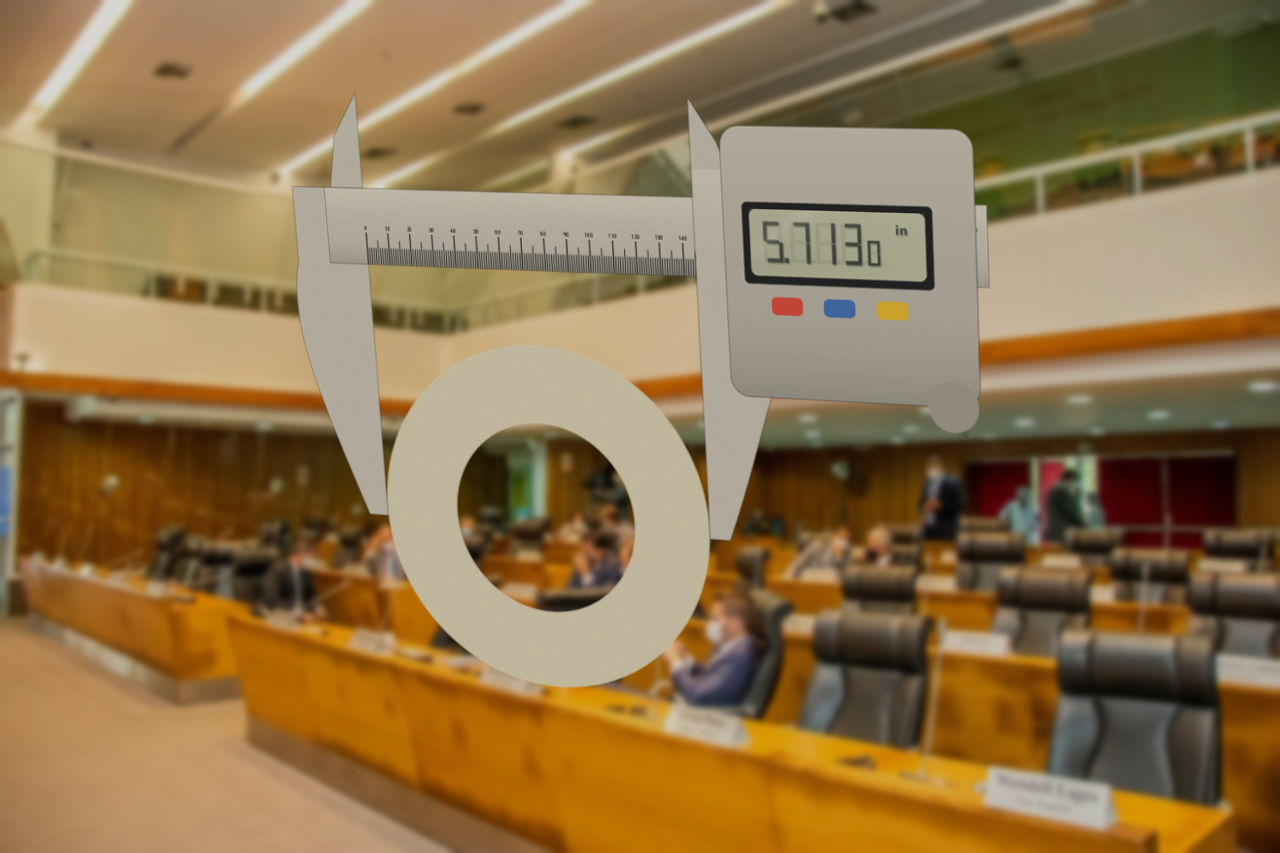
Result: 5.7130 (in)
